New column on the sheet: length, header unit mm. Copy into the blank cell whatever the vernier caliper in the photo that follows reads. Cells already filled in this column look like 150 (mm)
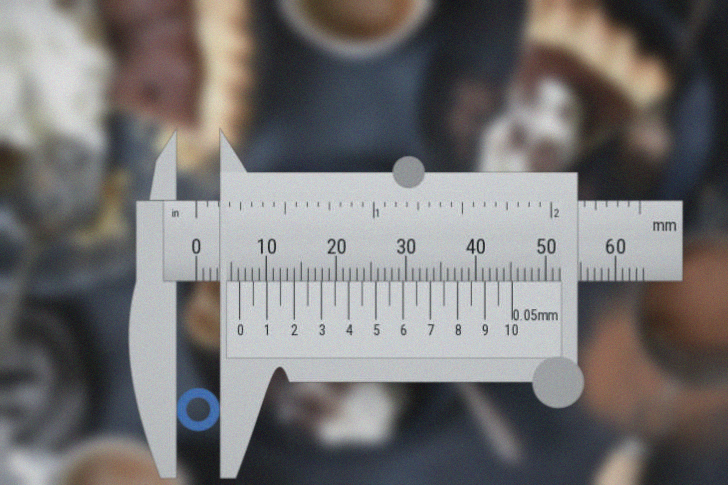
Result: 6.2 (mm)
